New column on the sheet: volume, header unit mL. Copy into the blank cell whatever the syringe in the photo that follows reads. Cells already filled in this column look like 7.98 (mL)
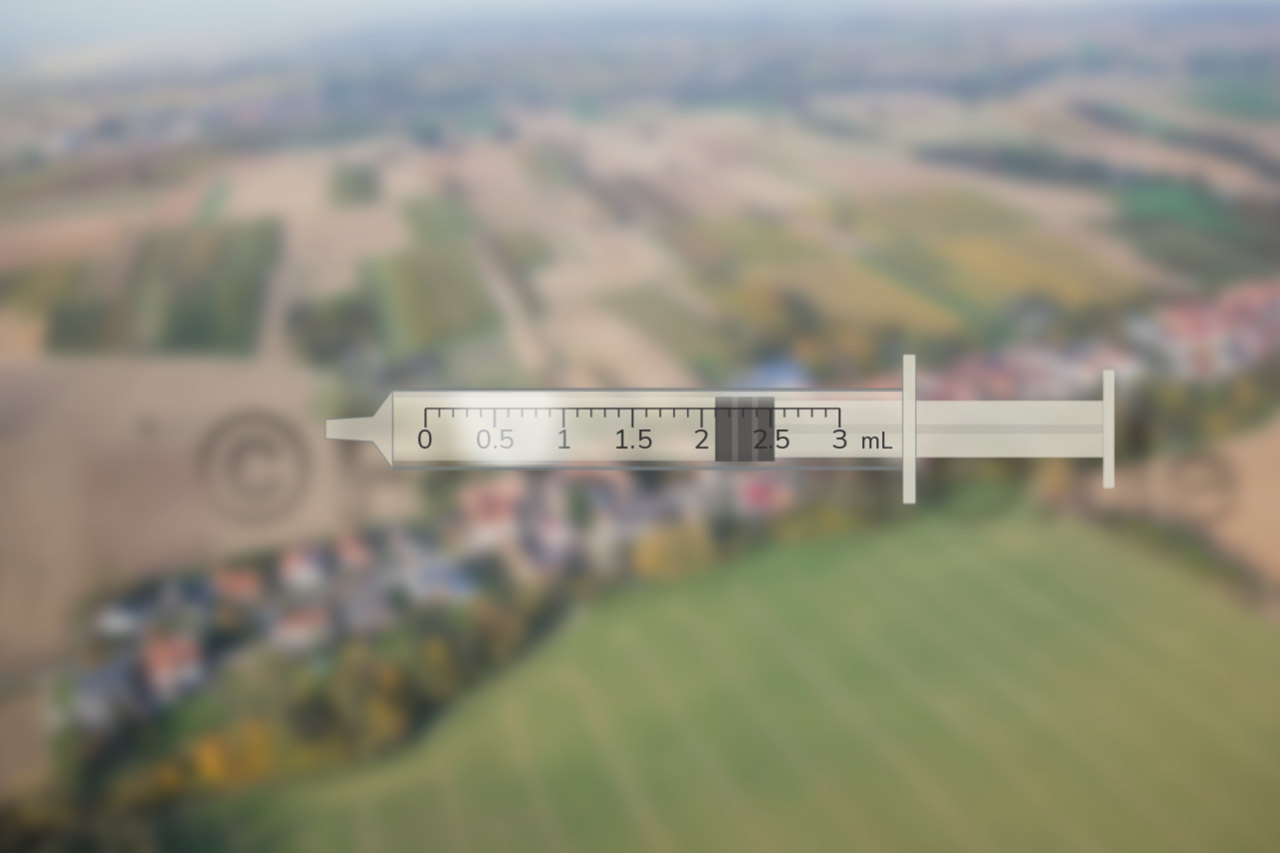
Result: 2.1 (mL)
